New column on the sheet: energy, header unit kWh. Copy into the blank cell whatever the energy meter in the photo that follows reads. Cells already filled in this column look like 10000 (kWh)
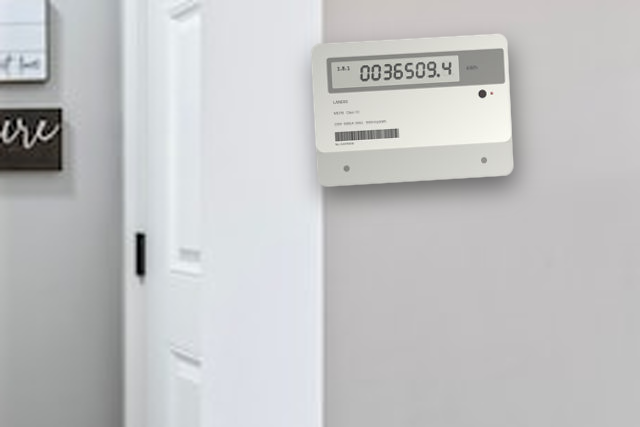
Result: 36509.4 (kWh)
